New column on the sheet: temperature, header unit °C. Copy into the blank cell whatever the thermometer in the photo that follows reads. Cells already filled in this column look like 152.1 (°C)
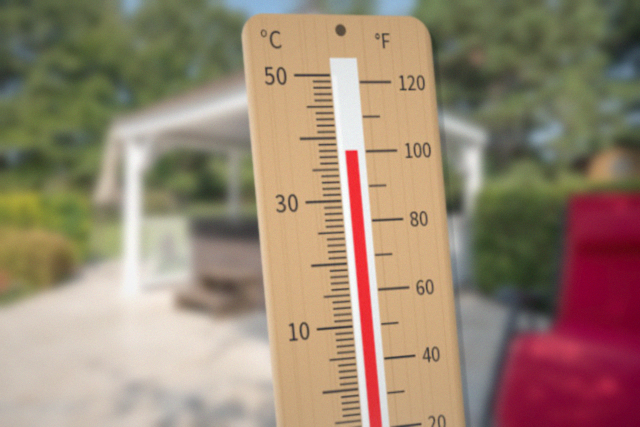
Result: 38 (°C)
